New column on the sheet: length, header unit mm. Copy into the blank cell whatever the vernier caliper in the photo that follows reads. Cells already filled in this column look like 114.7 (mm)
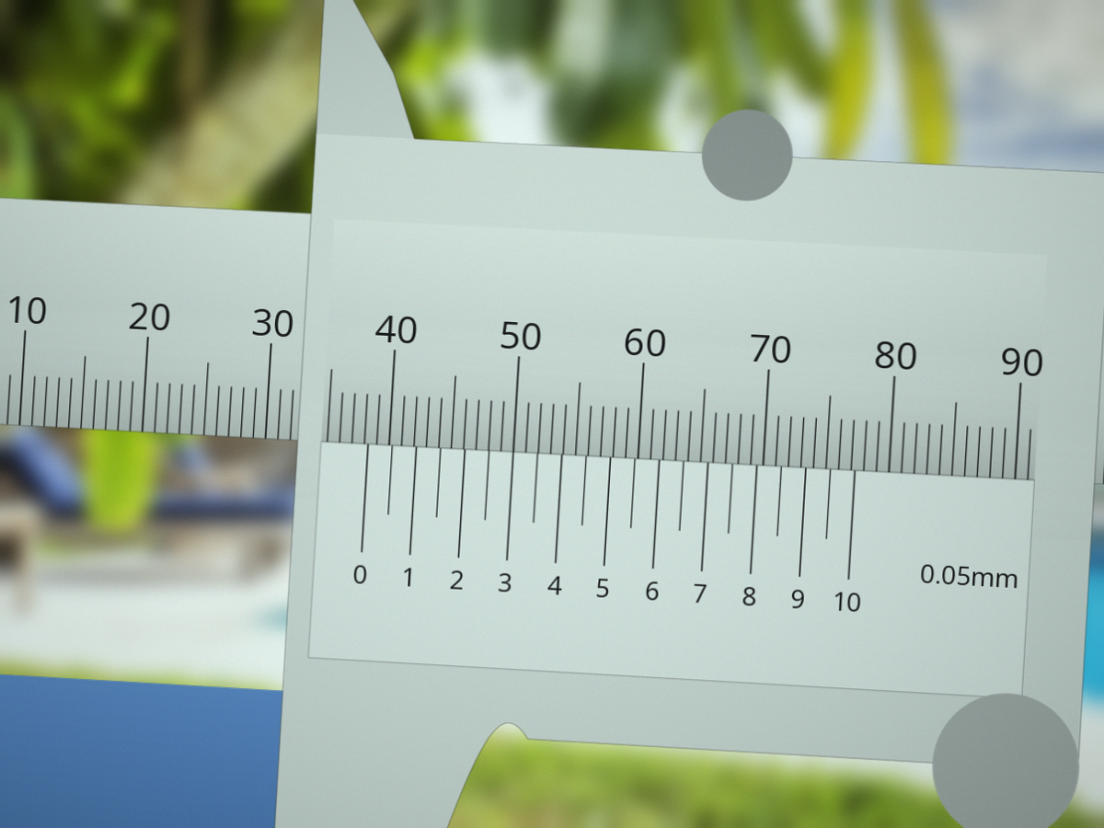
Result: 38.3 (mm)
